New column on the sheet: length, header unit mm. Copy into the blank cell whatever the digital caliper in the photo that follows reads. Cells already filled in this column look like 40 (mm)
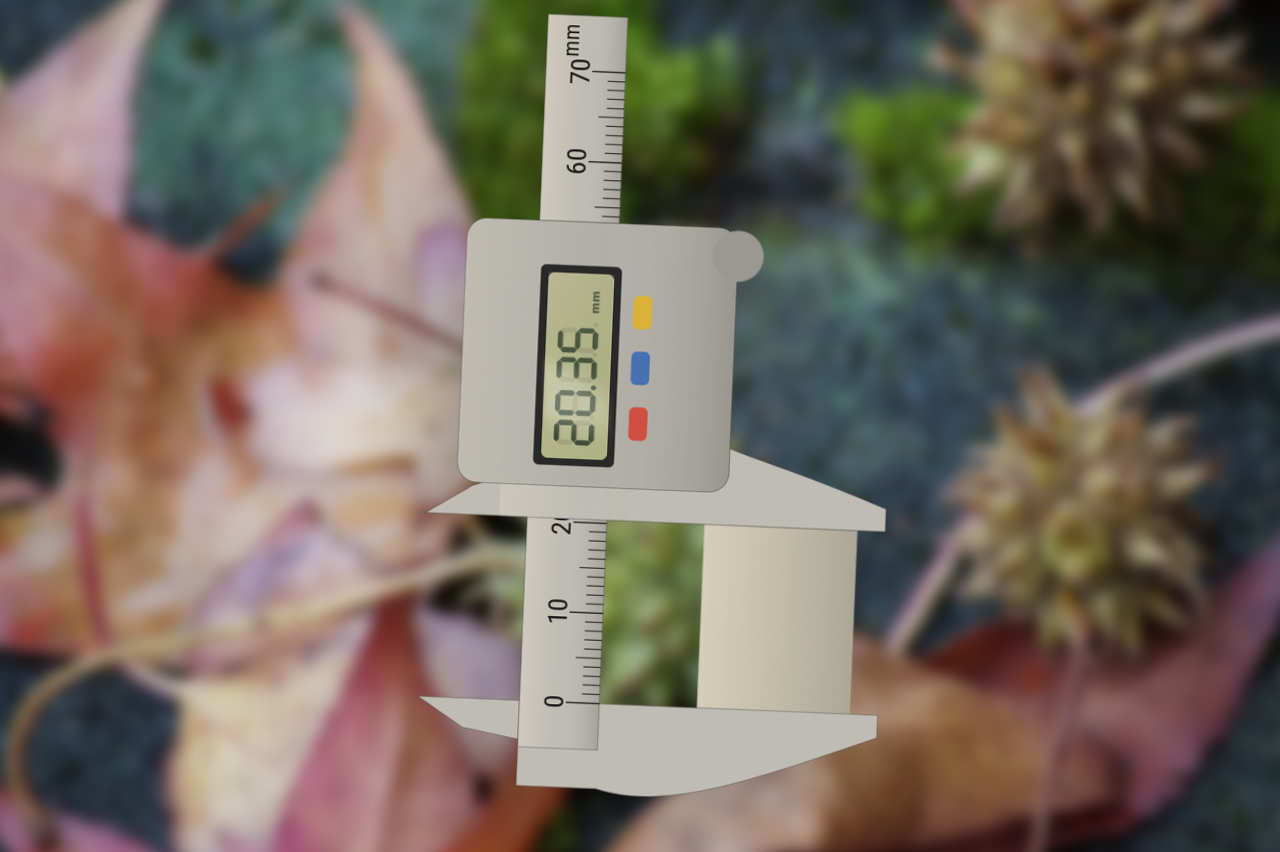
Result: 20.35 (mm)
